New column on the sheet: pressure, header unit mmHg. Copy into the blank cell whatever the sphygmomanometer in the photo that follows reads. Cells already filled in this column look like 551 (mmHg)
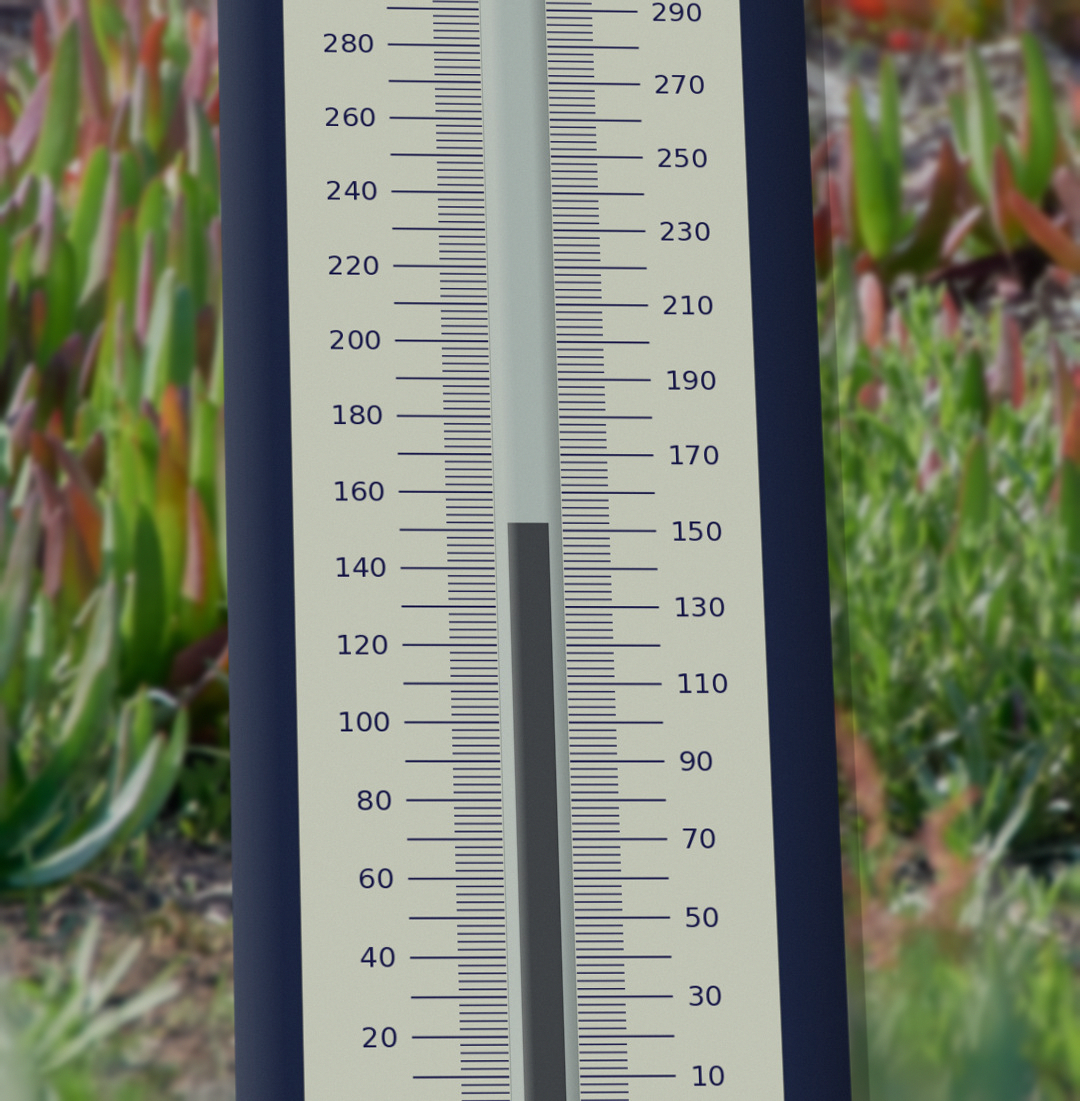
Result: 152 (mmHg)
